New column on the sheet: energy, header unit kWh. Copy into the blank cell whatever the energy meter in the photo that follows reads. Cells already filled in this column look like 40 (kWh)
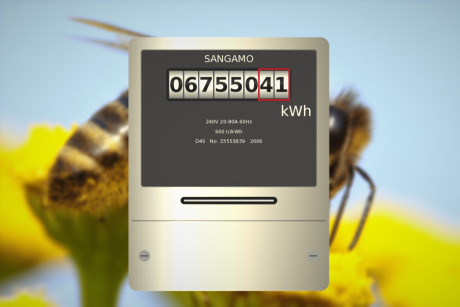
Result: 67550.41 (kWh)
